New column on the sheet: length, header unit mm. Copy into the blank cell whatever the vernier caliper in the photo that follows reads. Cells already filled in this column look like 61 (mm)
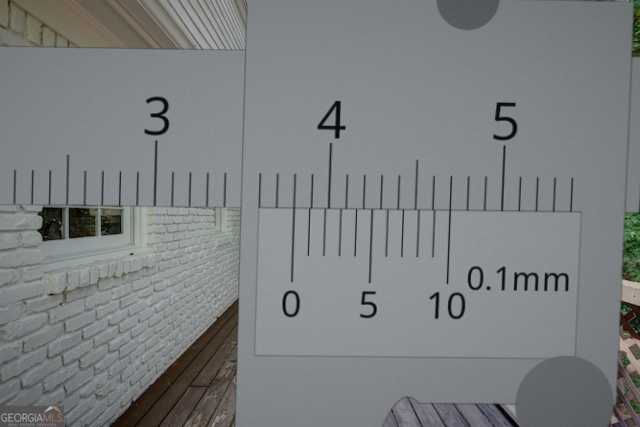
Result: 38.0 (mm)
